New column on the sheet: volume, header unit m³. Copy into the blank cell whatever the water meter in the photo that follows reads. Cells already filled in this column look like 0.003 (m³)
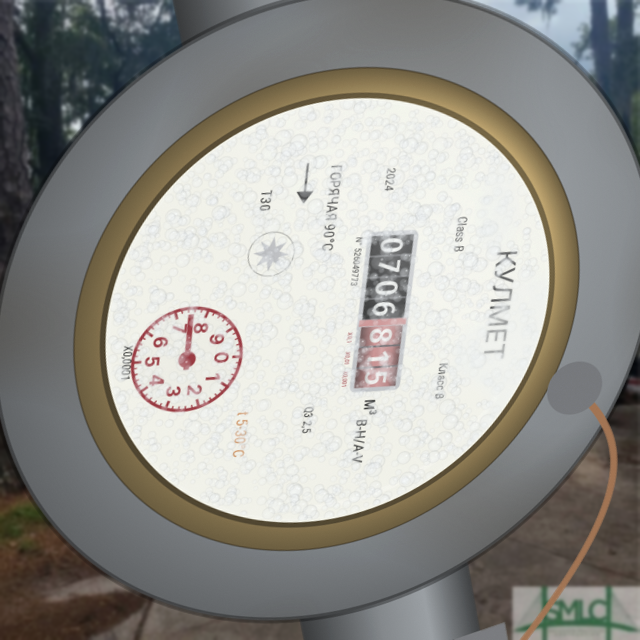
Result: 706.8157 (m³)
